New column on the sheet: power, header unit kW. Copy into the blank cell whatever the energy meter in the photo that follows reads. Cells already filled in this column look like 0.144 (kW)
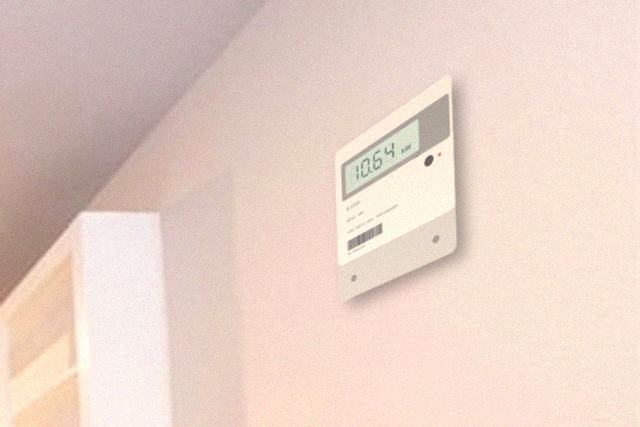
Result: 10.64 (kW)
